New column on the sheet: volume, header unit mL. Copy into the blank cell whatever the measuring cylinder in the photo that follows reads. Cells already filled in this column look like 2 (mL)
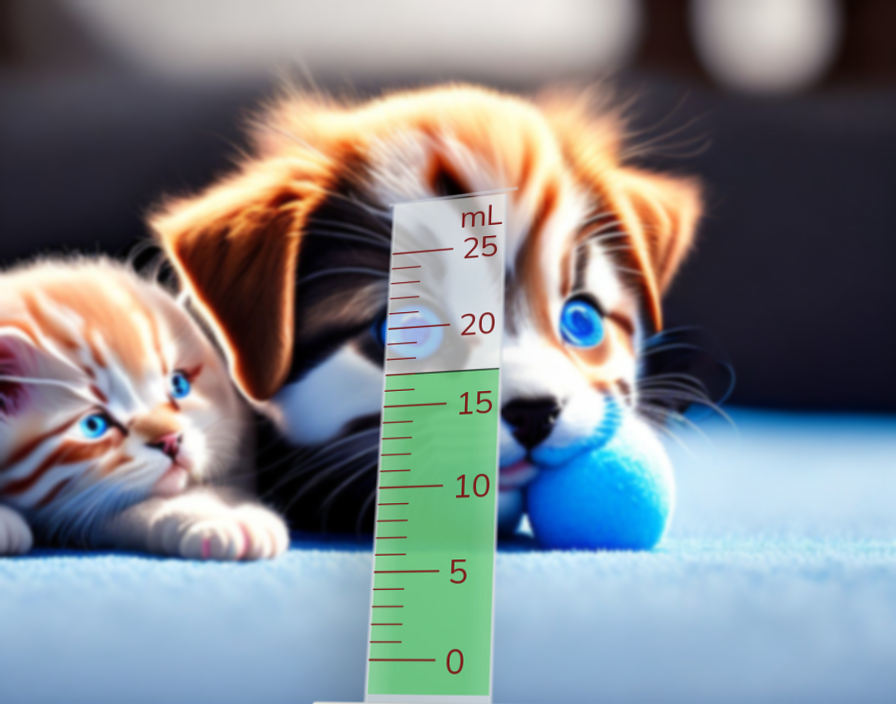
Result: 17 (mL)
